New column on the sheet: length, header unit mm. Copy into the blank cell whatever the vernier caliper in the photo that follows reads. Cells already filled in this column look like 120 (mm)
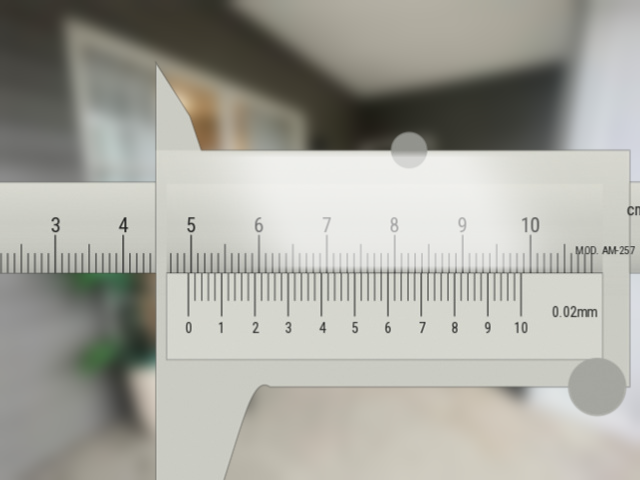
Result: 49.6 (mm)
